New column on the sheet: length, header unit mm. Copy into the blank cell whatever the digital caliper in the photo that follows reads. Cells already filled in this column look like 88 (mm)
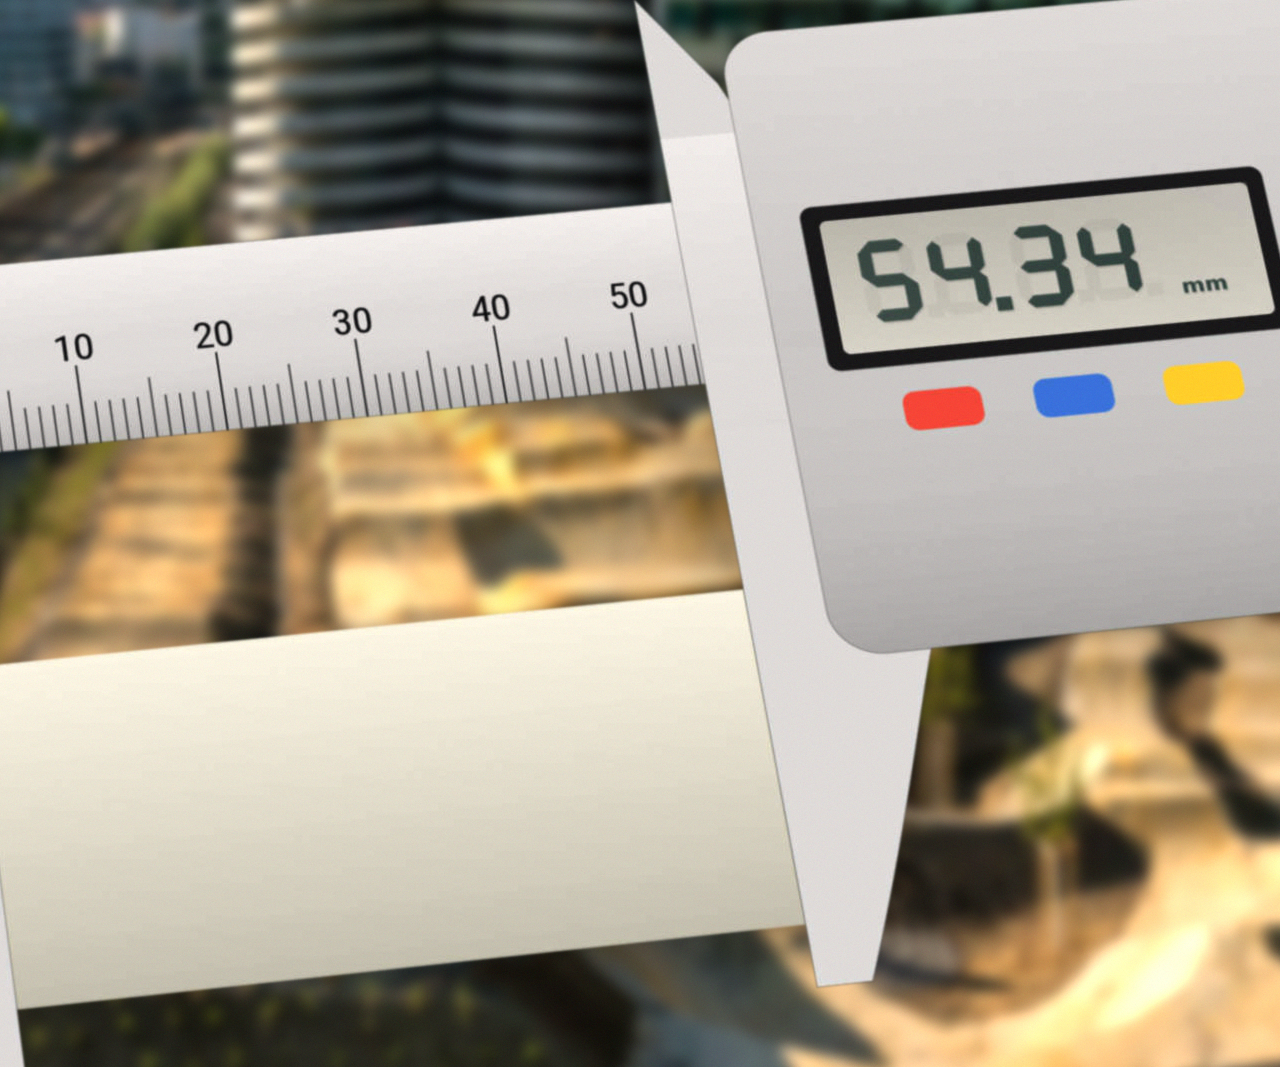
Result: 54.34 (mm)
